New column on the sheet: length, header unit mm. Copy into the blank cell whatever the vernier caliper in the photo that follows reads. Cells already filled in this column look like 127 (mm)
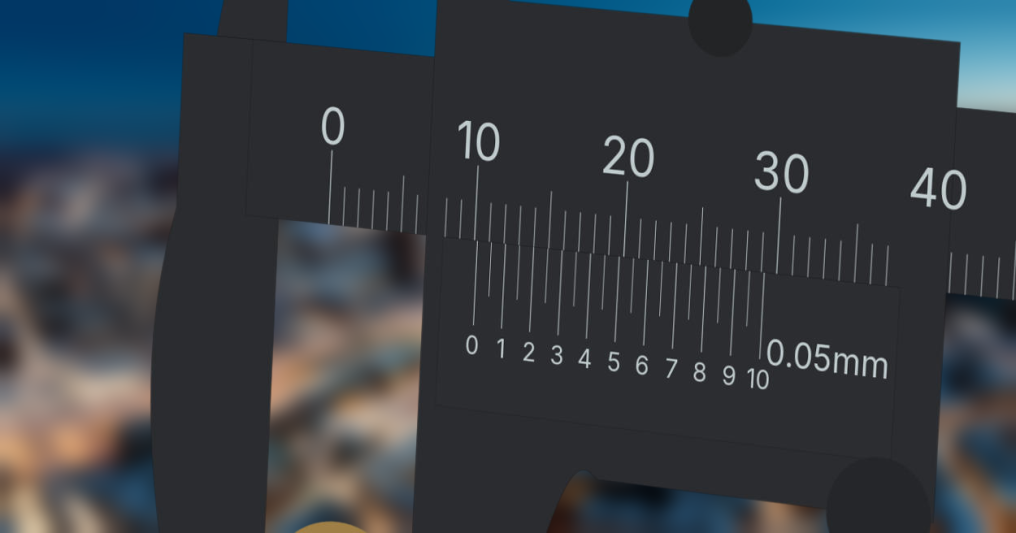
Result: 10.2 (mm)
